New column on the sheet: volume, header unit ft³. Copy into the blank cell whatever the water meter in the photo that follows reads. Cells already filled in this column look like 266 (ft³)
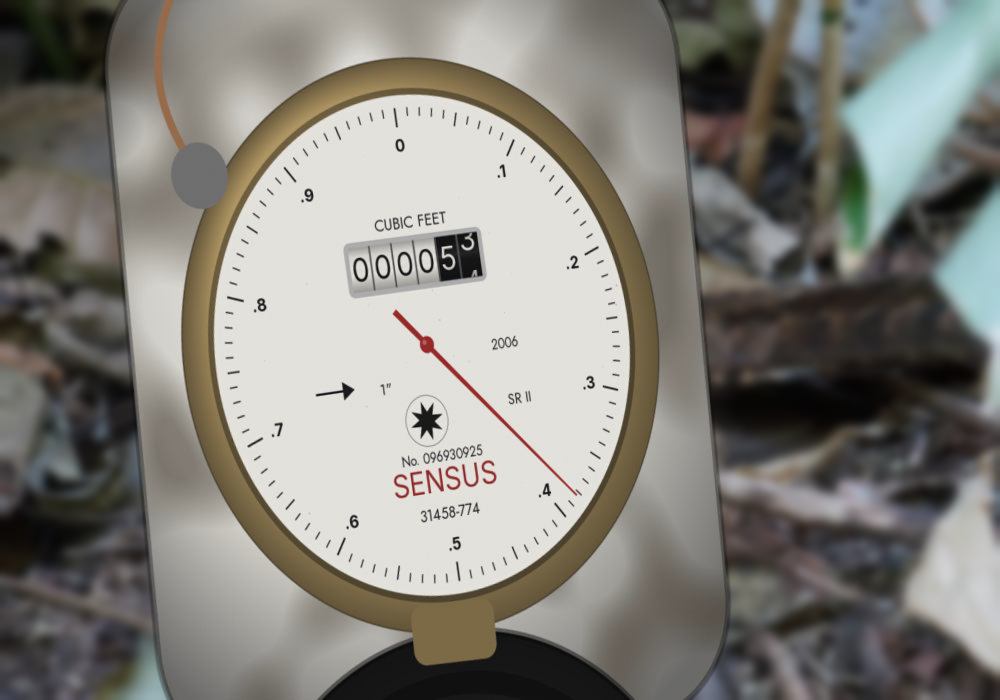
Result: 53.38 (ft³)
